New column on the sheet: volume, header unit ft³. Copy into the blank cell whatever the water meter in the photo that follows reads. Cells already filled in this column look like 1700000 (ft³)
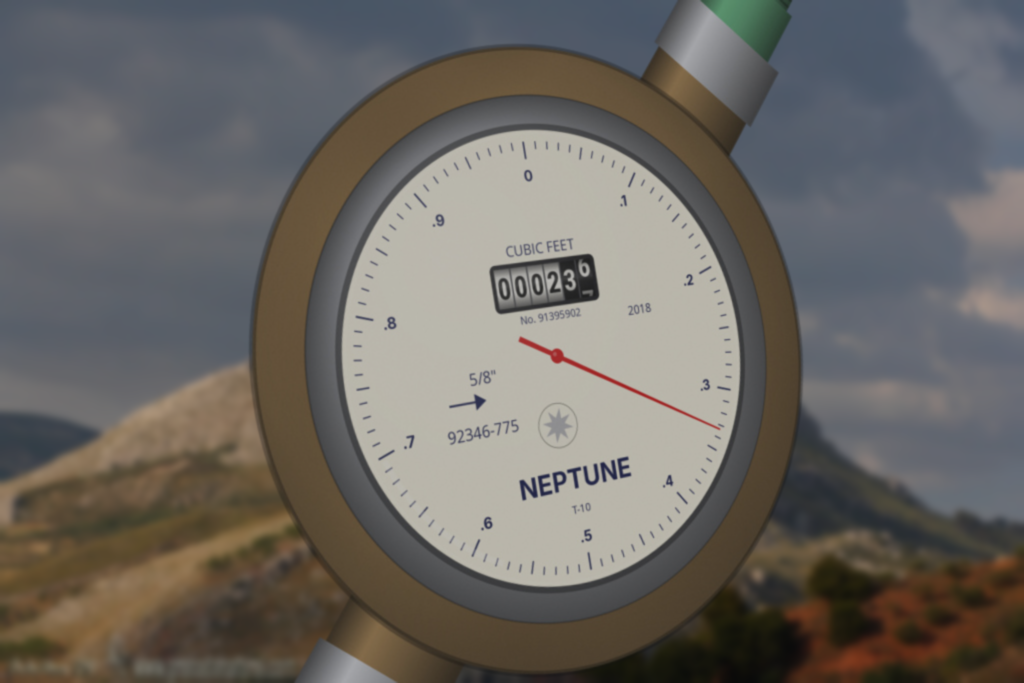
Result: 236.33 (ft³)
